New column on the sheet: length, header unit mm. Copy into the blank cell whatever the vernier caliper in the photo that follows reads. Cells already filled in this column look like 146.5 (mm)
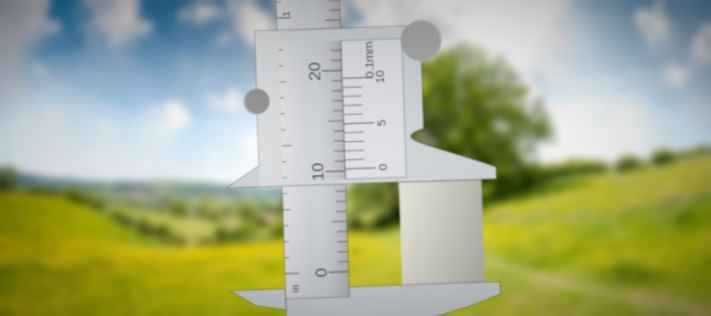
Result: 10.2 (mm)
